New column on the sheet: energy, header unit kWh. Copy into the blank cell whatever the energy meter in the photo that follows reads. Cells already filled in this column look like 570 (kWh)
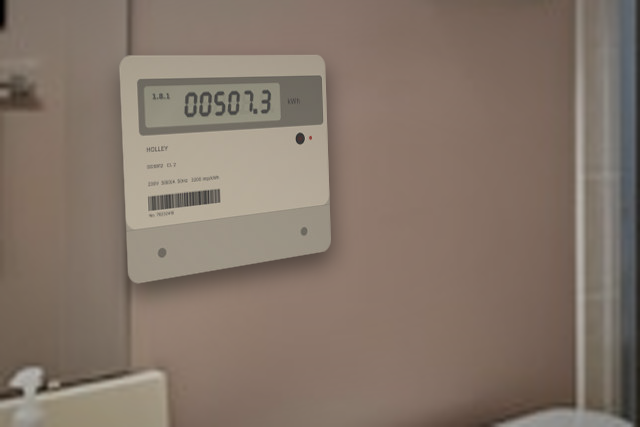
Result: 507.3 (kWh)
